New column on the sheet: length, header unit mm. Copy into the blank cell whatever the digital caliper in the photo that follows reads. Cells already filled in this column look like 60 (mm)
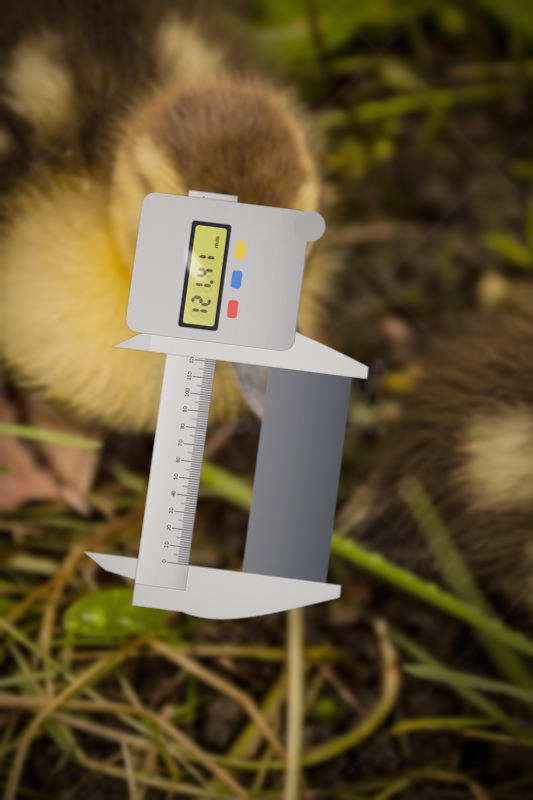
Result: 121.41 (mm)
